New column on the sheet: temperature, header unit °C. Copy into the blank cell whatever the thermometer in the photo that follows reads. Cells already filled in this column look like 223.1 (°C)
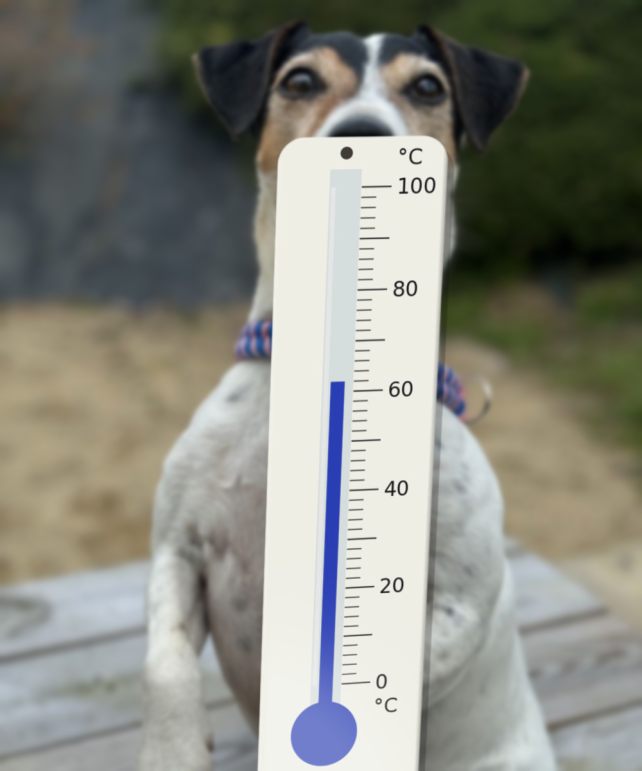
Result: 62 (°C)
